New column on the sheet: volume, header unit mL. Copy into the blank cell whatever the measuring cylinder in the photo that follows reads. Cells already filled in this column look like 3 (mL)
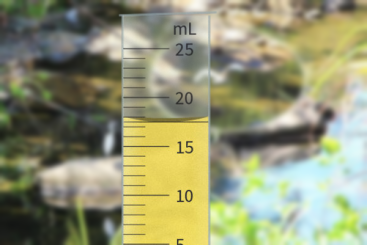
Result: 17.5 (mL)
